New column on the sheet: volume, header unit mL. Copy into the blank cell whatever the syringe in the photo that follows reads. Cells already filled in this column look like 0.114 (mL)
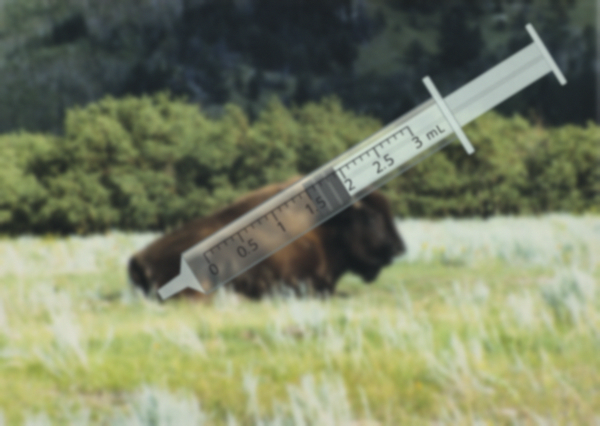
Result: 1.5 (mL)
